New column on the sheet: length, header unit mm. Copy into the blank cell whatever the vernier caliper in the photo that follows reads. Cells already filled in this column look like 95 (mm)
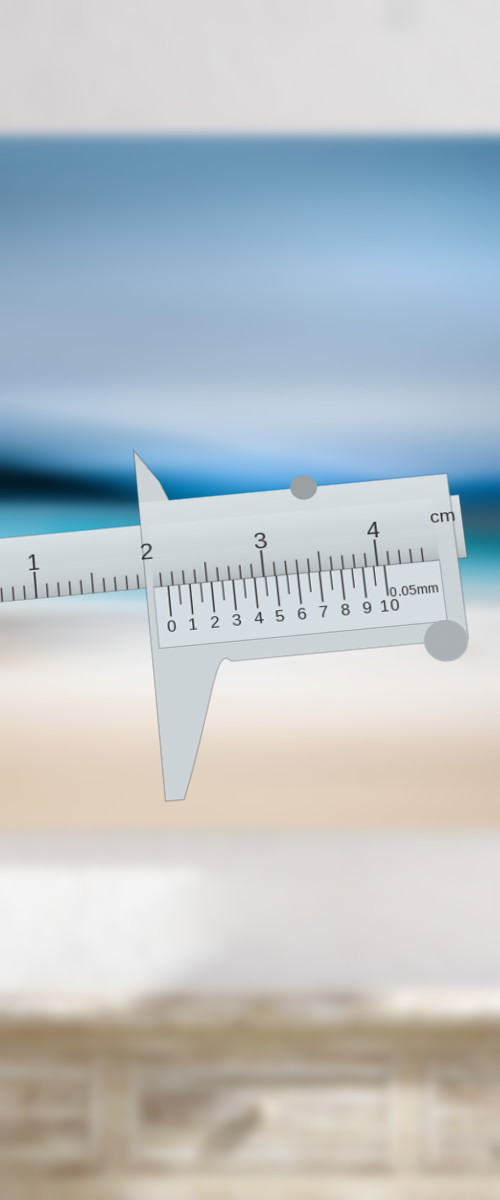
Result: 21.6 (mm)
